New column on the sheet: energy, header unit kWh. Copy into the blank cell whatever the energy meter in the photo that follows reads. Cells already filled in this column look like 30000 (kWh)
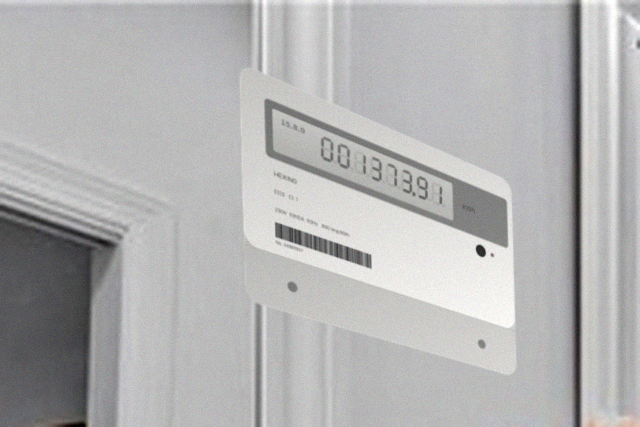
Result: 1373.91 (kWh)
